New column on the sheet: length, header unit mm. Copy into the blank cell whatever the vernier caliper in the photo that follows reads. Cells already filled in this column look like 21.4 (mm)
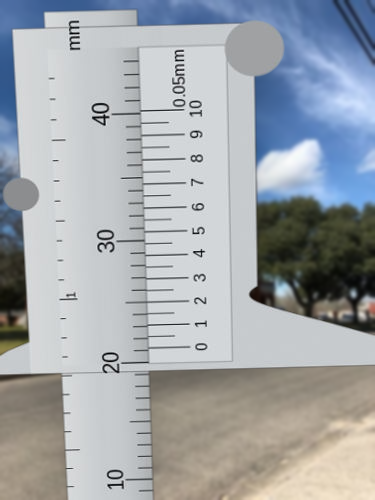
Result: 21.2 (mm)
